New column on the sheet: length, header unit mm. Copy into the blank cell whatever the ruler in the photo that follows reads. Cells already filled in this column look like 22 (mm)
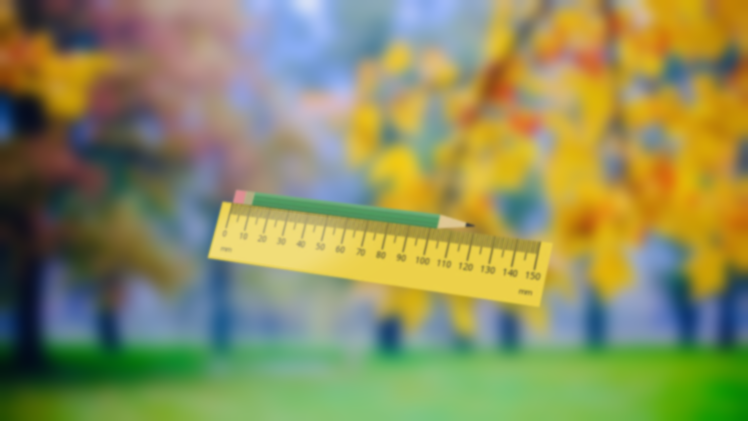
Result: 120 (mm)
